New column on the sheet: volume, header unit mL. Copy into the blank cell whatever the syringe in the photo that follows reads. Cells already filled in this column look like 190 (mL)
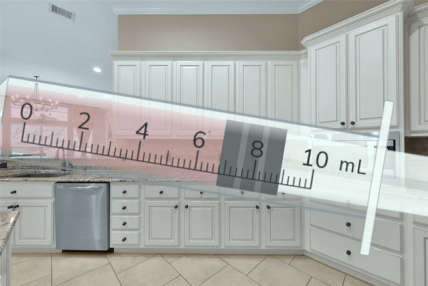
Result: 6.8 (mL)
